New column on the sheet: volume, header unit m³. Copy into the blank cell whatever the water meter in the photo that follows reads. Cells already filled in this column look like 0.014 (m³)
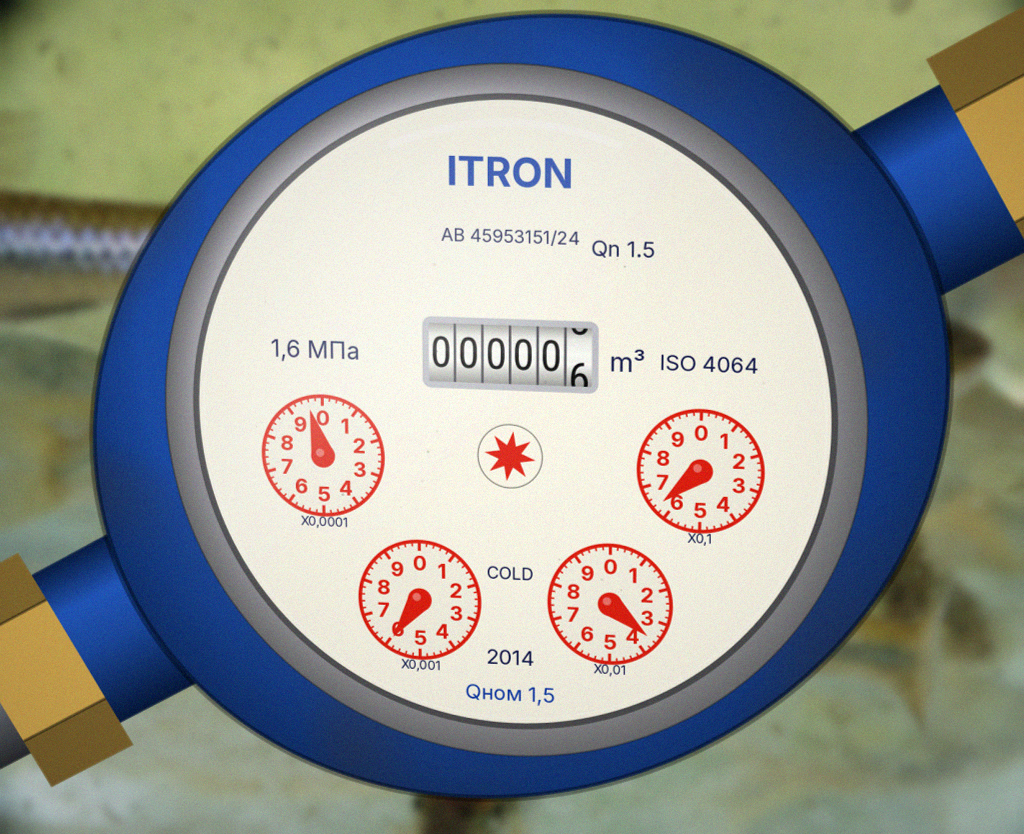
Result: 5.6359 (m³)
